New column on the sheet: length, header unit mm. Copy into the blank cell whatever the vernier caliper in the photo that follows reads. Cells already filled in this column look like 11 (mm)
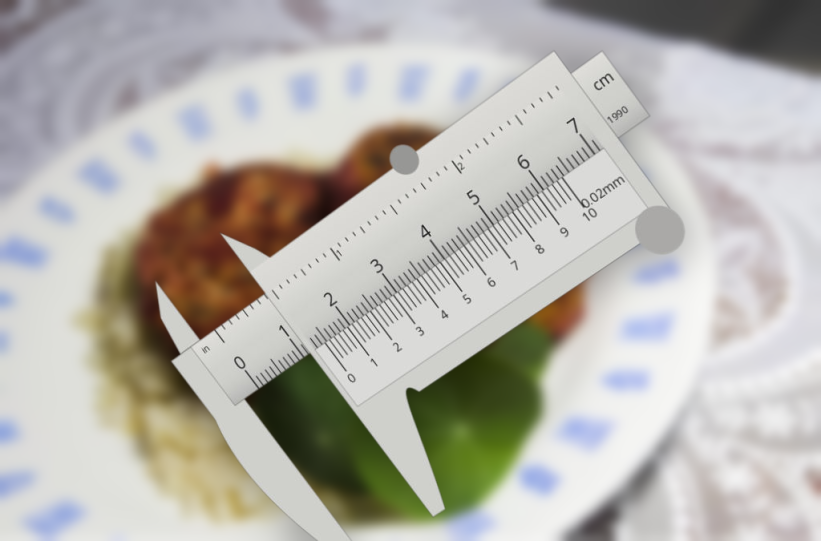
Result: 14.6 (mm)
